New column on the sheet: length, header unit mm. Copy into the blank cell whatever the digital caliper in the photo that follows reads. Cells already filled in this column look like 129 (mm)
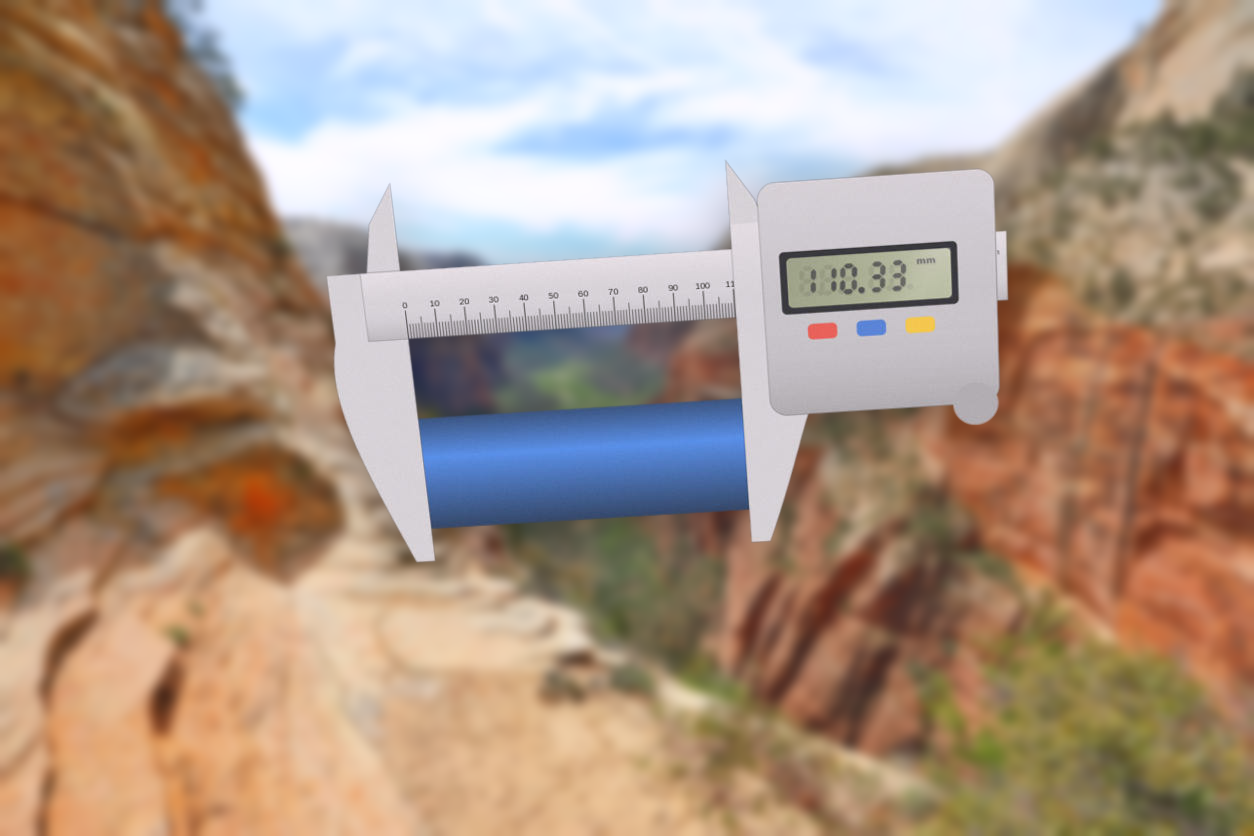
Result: 110.33 (mm)
